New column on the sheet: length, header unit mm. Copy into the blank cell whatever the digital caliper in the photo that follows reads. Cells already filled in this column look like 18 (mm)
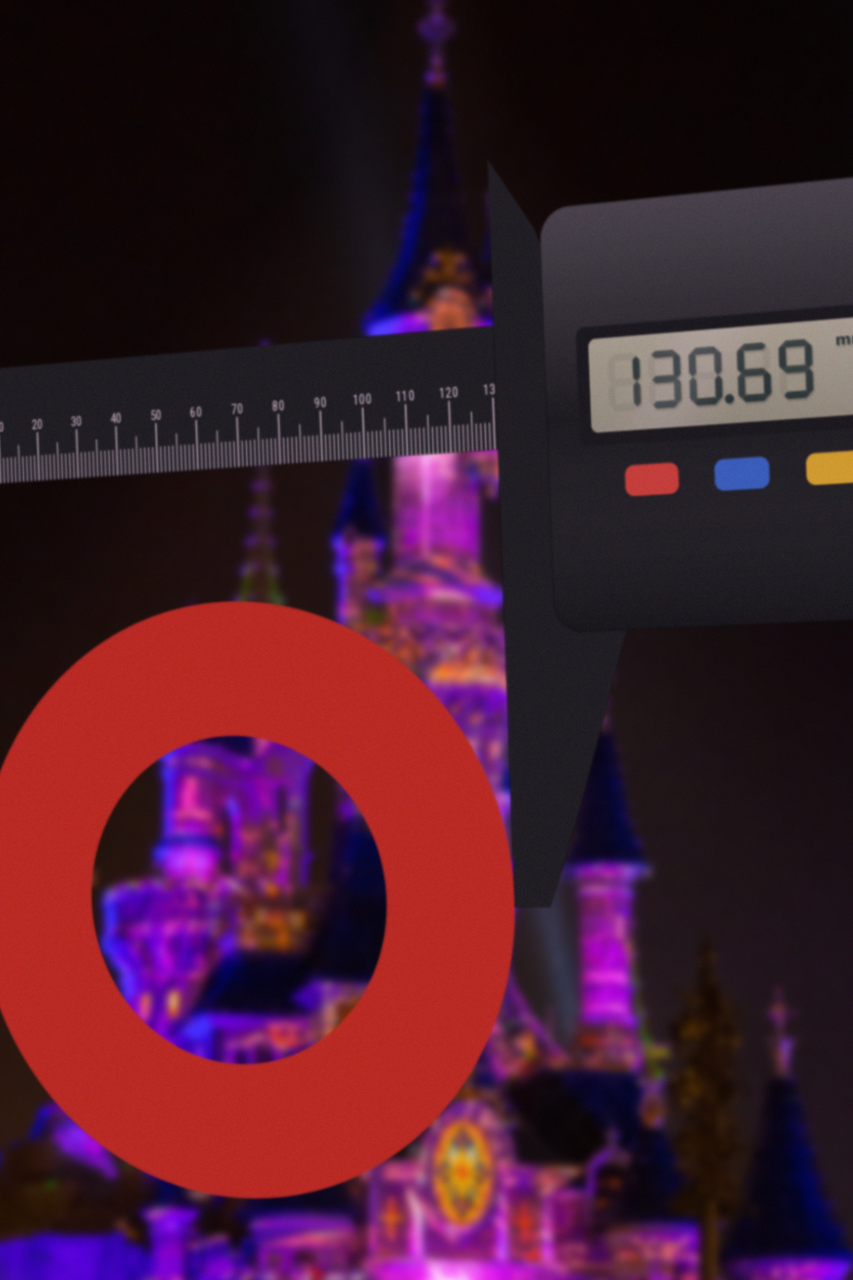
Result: 130.69 (mm)
